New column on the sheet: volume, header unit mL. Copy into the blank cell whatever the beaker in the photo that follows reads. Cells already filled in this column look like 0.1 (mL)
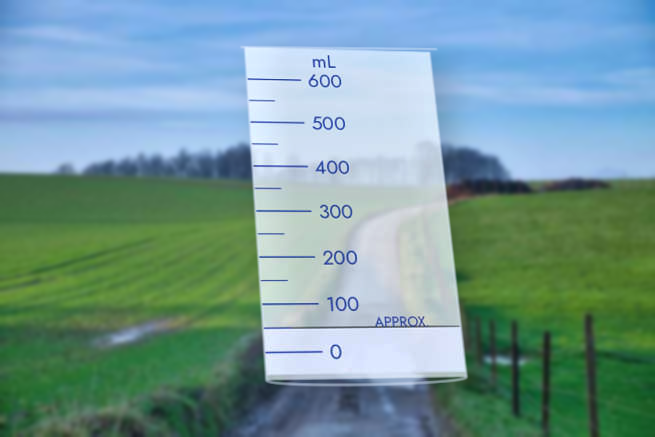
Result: 50 (mL)
